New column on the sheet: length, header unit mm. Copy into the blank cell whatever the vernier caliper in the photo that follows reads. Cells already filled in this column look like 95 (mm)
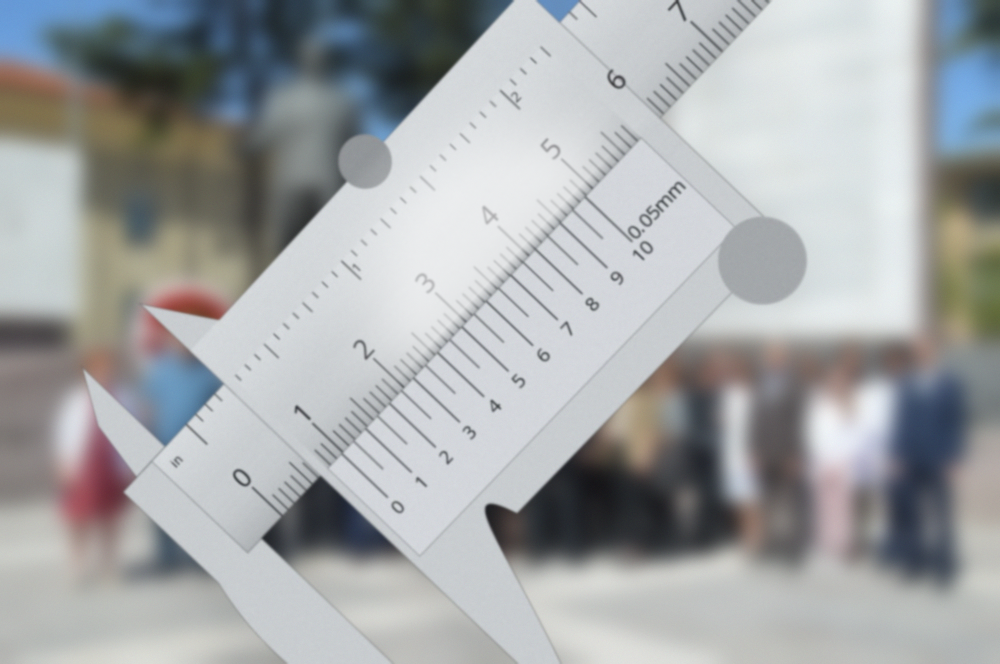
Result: 9.8 (mm)
